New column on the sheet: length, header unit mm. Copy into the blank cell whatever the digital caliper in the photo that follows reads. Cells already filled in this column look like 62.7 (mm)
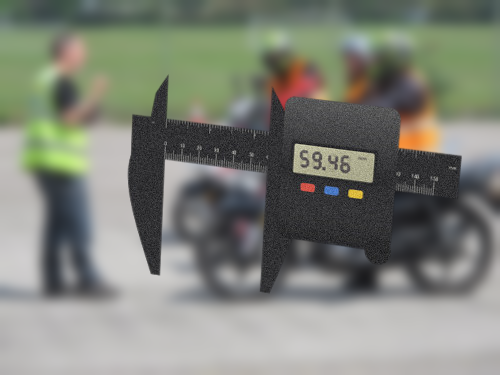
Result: 59.46 (mm)
